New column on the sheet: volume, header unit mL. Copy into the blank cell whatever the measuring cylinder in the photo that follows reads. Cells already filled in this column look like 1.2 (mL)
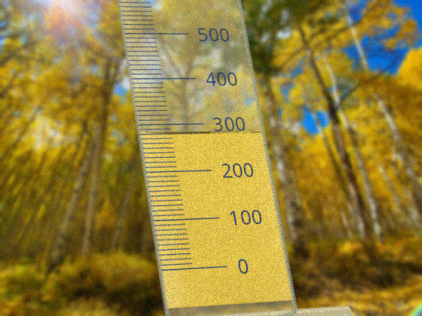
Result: 280 (mL)
